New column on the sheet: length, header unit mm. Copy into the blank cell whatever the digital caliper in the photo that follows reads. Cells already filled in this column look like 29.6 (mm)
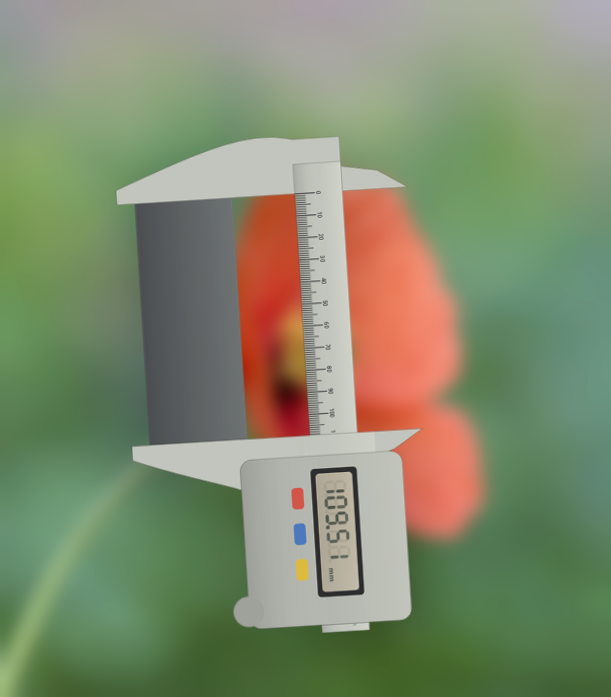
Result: 109.51 (mm)
